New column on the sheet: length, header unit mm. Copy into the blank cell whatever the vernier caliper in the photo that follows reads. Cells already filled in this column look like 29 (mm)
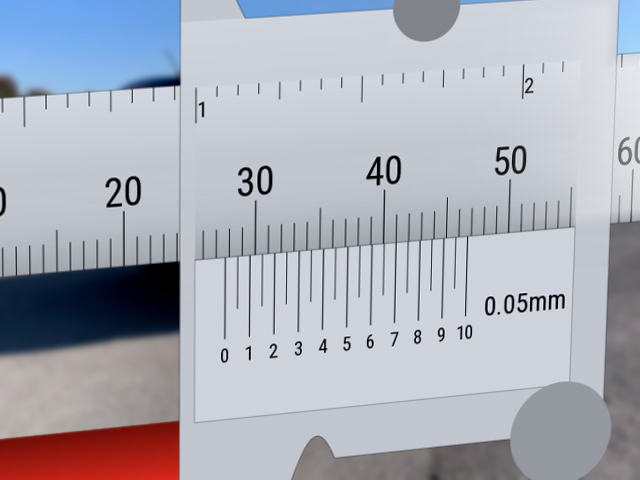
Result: 27.7 (mm)
